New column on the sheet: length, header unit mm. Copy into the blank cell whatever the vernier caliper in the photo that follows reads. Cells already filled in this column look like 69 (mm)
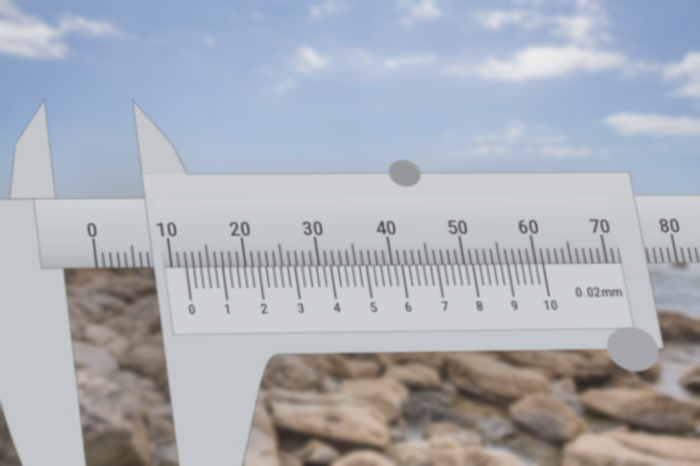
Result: 12.0 (mm)
